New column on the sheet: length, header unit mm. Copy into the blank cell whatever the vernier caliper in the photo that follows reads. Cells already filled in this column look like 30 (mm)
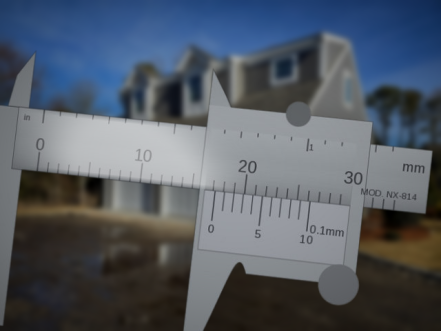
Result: 17.2 (mm)
